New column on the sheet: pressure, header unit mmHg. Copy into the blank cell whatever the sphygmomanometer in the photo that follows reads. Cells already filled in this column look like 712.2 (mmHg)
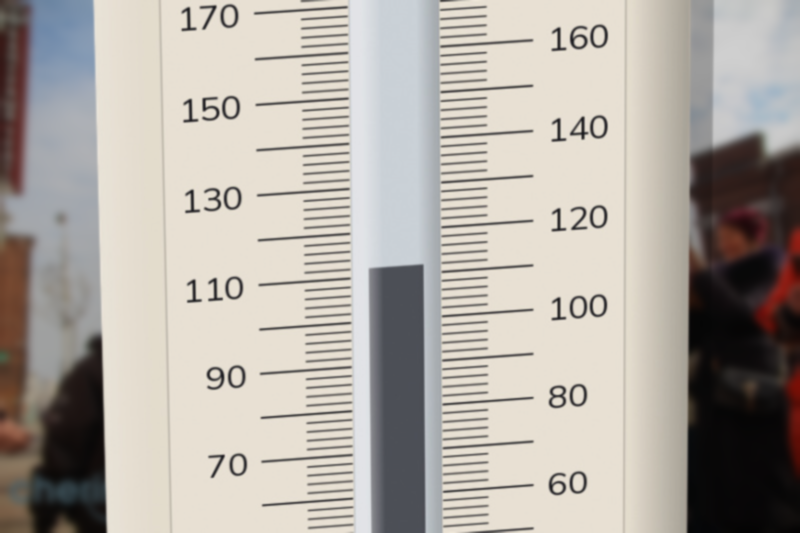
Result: 112 (mmHg)
